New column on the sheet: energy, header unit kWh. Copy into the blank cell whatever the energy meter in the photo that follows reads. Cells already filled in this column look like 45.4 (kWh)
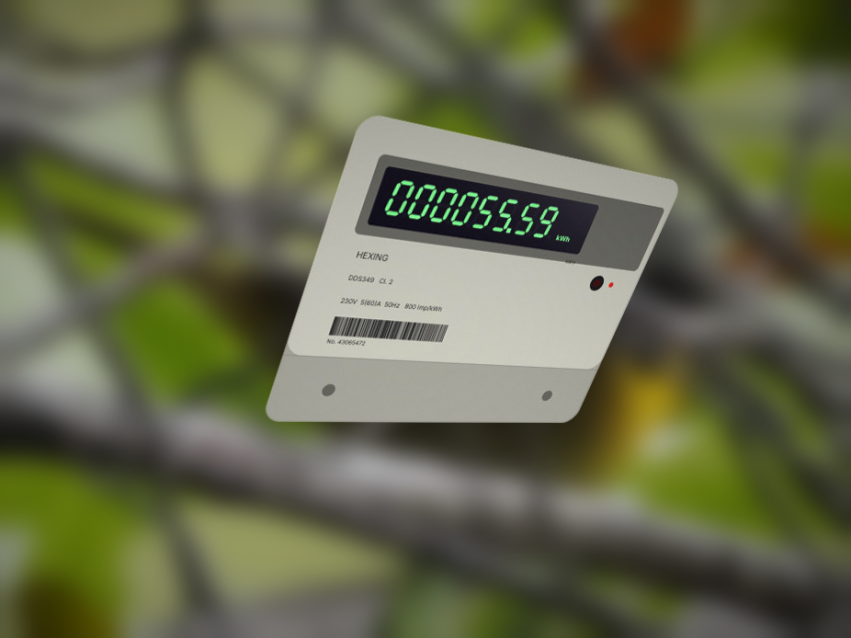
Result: 55.59 (kWh)
